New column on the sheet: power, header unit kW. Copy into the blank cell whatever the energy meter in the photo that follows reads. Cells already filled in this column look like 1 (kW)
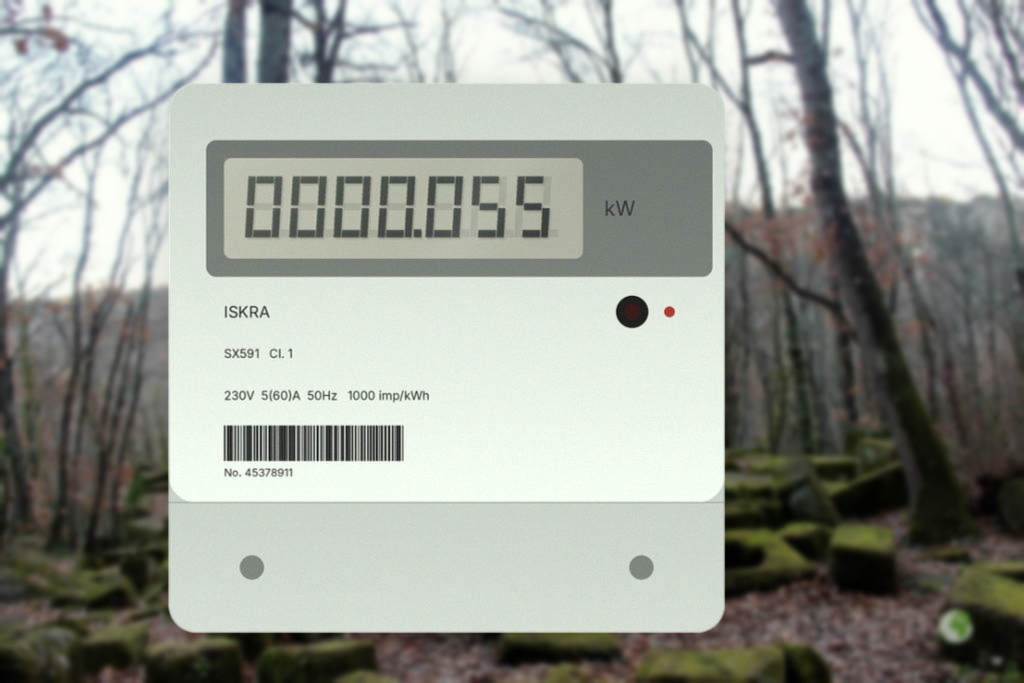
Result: 0.055 (kW)
